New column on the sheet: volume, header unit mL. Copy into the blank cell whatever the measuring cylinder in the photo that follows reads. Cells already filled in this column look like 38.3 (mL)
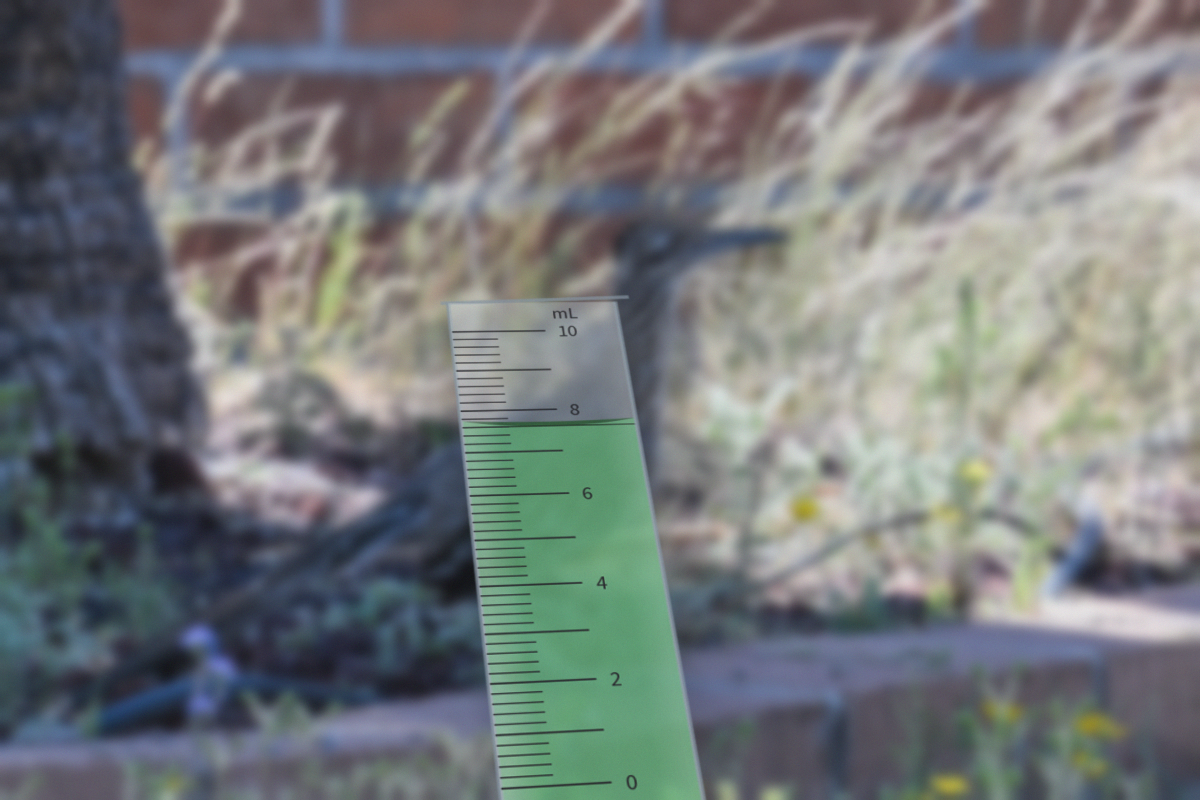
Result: 7.6 (mL)
